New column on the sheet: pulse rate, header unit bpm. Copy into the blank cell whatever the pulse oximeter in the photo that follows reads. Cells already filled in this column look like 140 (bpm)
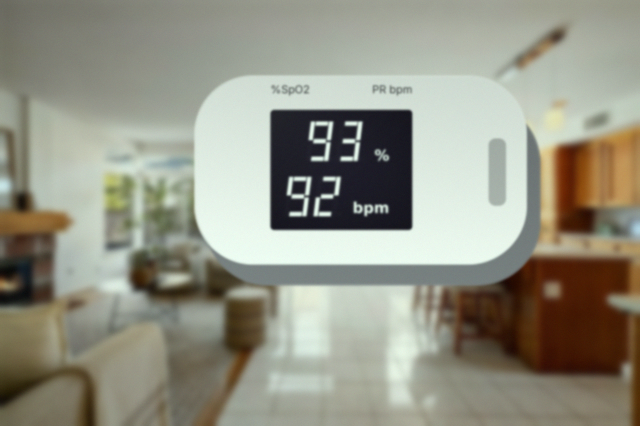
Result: 92 (bpm)
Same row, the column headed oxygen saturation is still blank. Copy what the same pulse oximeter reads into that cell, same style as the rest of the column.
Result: 93 (%)
